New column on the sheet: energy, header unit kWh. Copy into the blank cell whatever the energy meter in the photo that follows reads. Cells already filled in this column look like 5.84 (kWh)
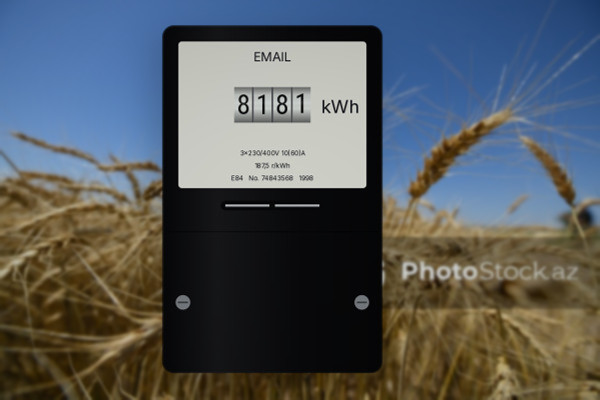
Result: 8181 (kWh)
